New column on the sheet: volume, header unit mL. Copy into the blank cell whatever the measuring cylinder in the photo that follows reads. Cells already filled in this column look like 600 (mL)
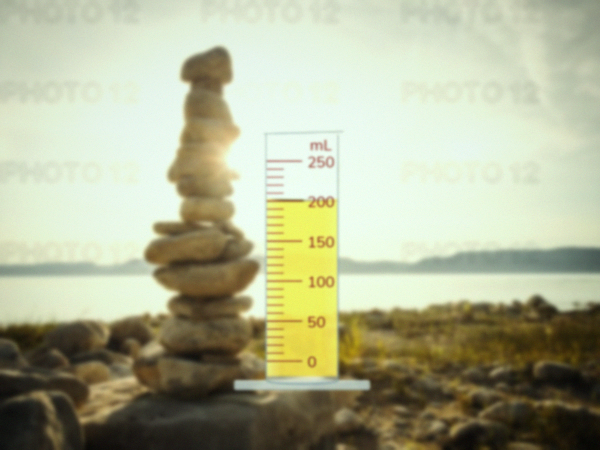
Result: 200 (mL)
